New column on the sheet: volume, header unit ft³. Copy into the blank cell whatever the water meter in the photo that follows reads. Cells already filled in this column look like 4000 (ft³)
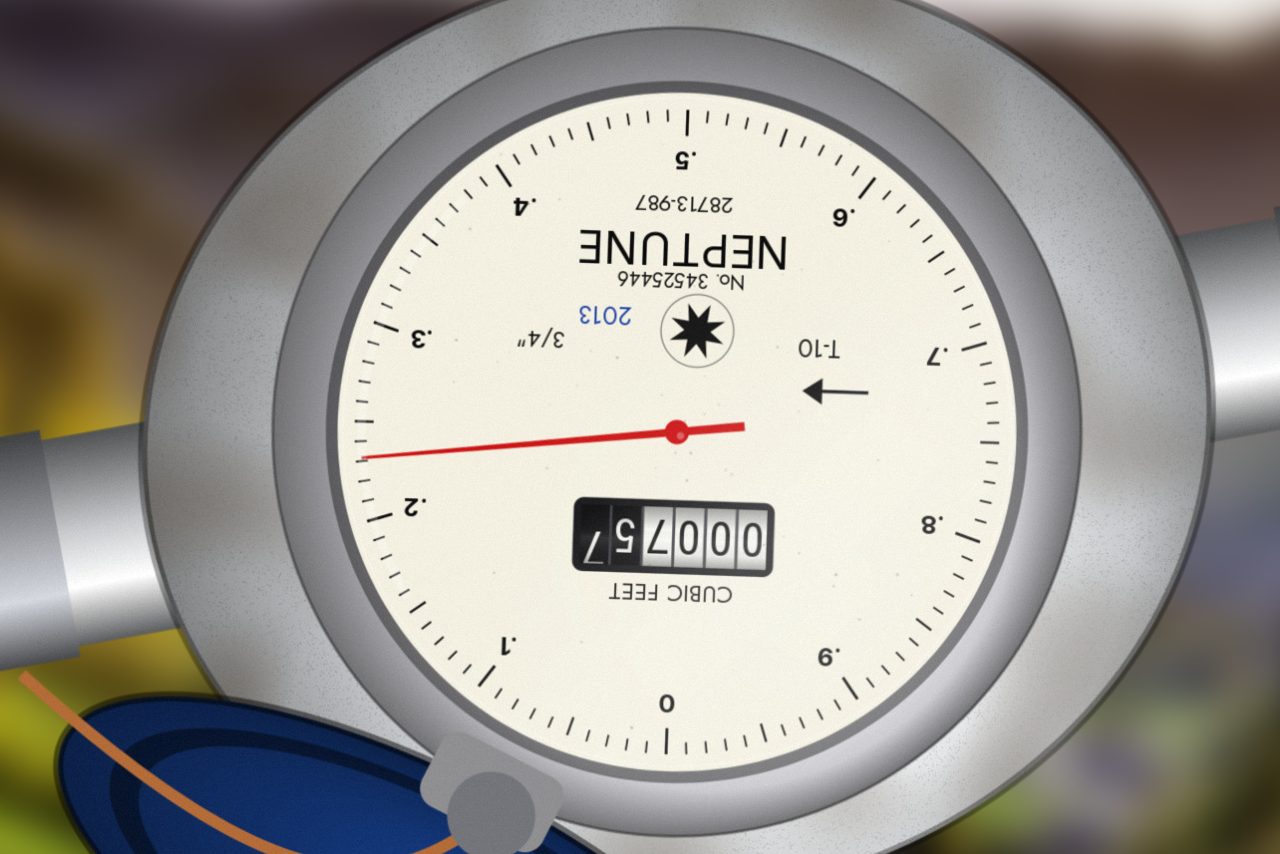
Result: 757.23 (ft³)
